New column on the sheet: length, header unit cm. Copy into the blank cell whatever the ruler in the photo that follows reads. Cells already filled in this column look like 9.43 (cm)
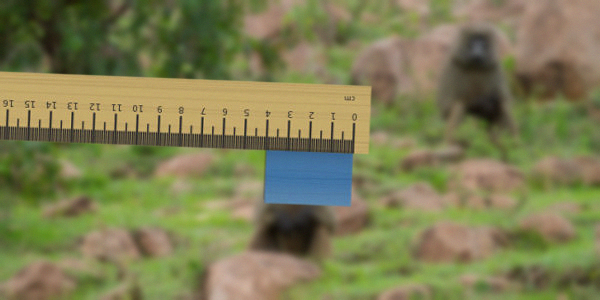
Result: 4 (cm)
